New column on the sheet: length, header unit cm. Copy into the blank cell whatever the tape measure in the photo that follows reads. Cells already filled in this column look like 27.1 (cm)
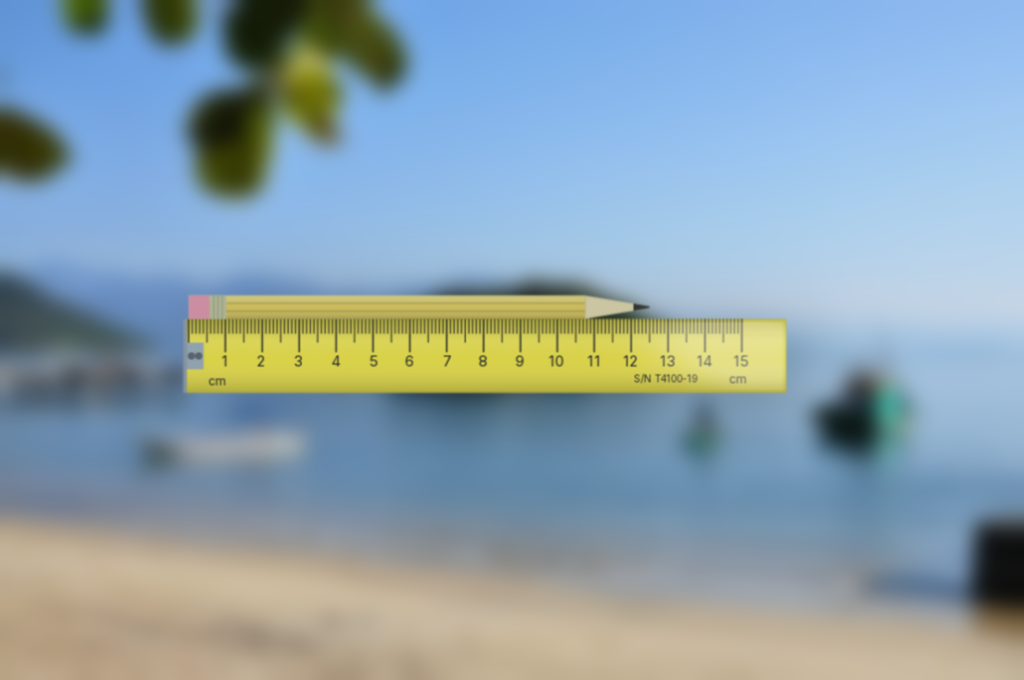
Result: 12.5 (cm)
